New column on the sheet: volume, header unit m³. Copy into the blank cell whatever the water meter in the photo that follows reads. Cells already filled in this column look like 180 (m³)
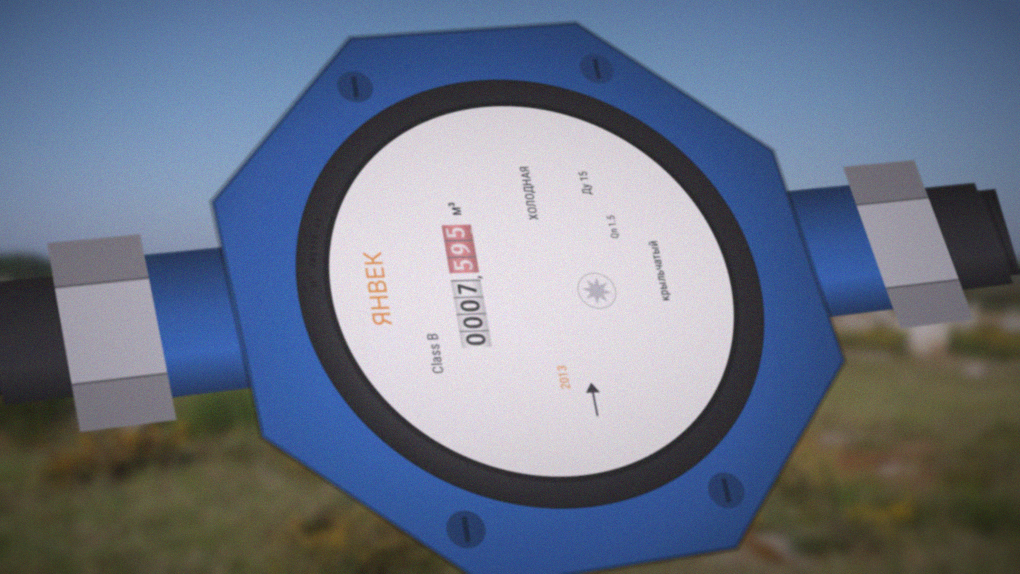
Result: 7.595 (m³)
